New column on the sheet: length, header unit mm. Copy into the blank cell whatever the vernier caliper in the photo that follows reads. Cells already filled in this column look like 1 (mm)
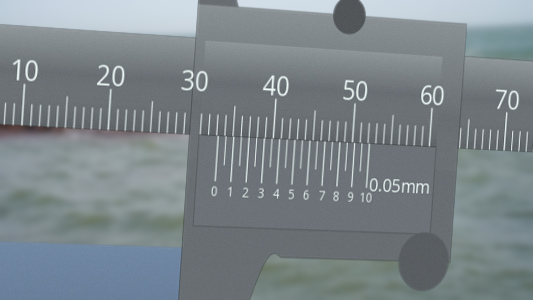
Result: 33.2 (mm)
